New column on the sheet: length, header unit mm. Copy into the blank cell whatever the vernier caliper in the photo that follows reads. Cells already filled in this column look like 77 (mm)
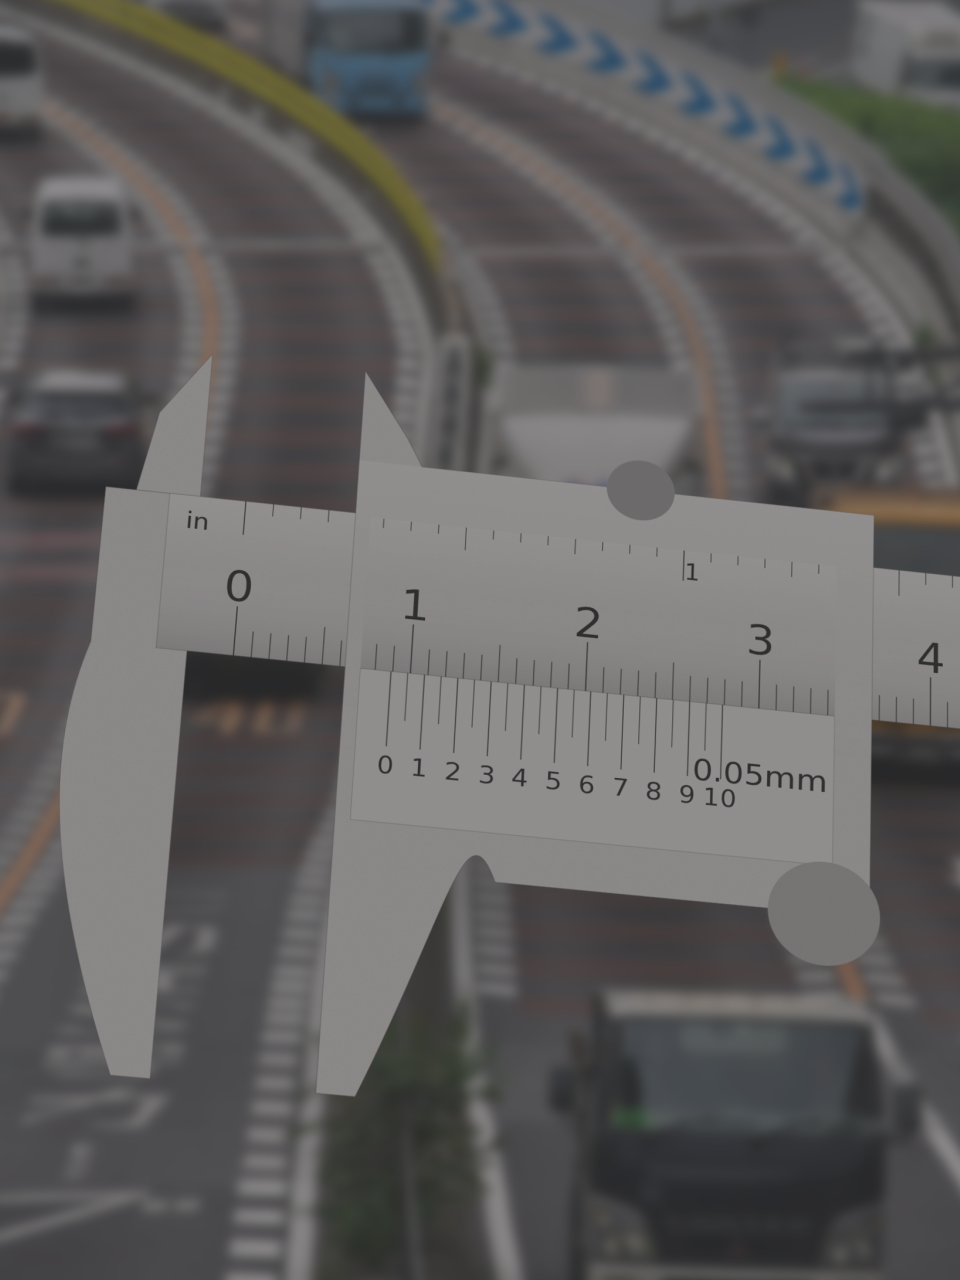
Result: 8.9 (mm)
